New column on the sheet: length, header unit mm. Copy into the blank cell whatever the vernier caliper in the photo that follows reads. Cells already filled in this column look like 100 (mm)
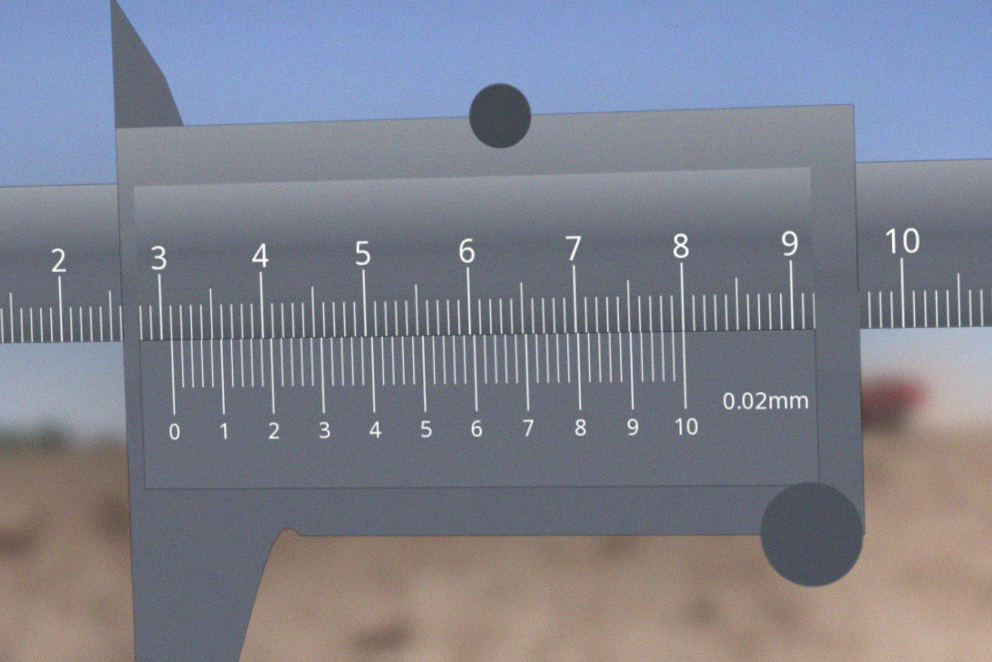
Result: 31.0 (mm)
